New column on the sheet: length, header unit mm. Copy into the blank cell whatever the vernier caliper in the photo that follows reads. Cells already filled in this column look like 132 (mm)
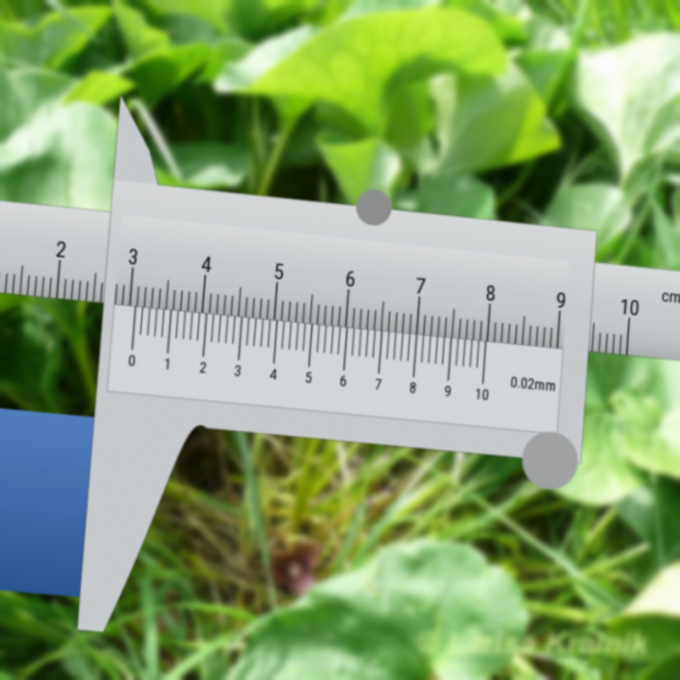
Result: 30.8 (mm)
